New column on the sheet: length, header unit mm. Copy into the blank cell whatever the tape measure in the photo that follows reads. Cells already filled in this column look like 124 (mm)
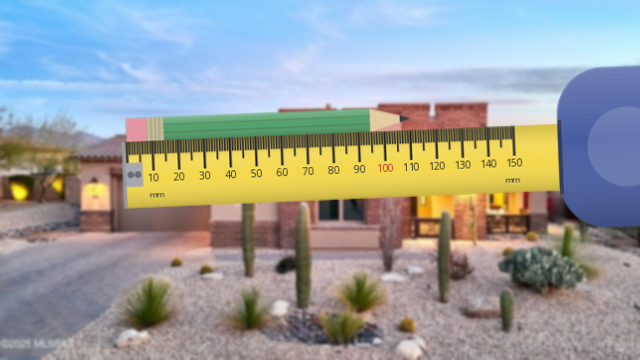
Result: 110 (mm)
